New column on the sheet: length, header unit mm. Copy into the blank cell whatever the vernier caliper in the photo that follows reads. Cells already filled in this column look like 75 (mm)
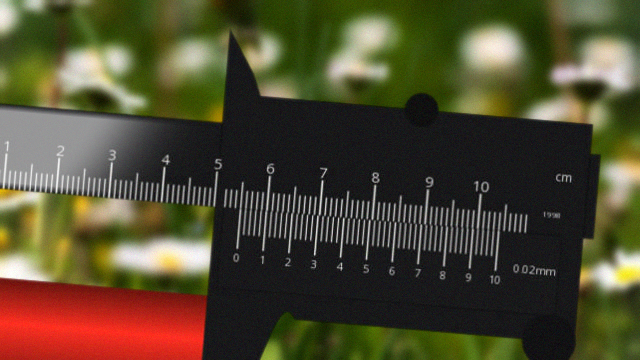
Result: 55.0 (mm)
